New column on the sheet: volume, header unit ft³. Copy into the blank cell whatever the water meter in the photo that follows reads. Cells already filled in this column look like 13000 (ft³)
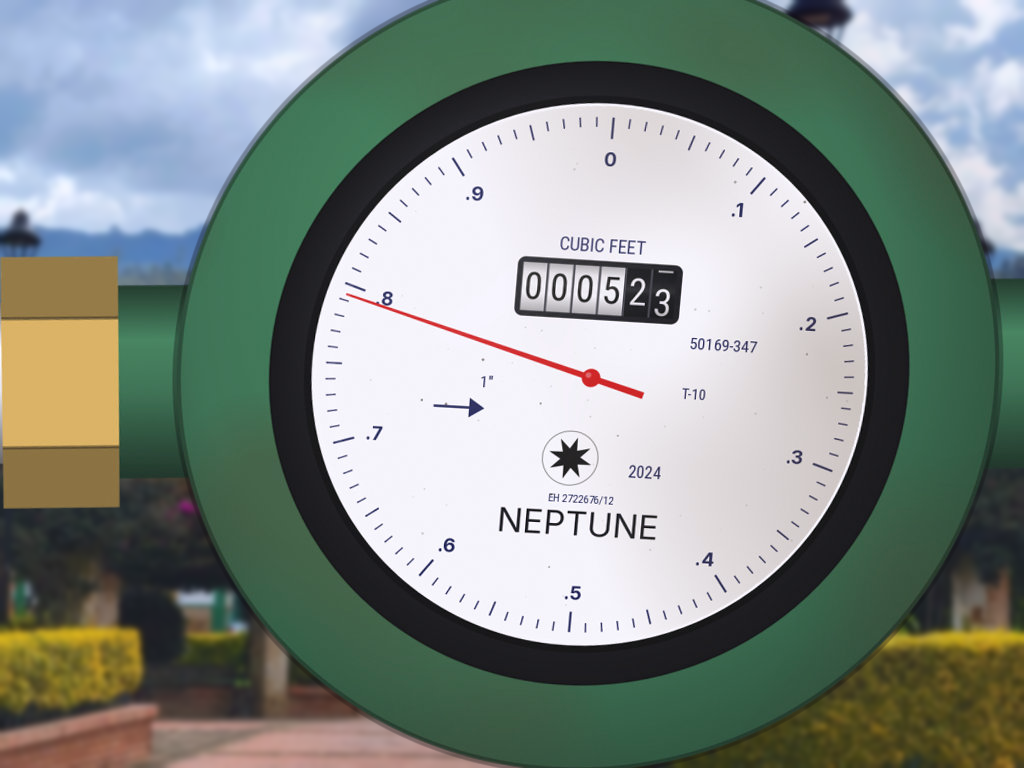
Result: 522.79 (ft³)
